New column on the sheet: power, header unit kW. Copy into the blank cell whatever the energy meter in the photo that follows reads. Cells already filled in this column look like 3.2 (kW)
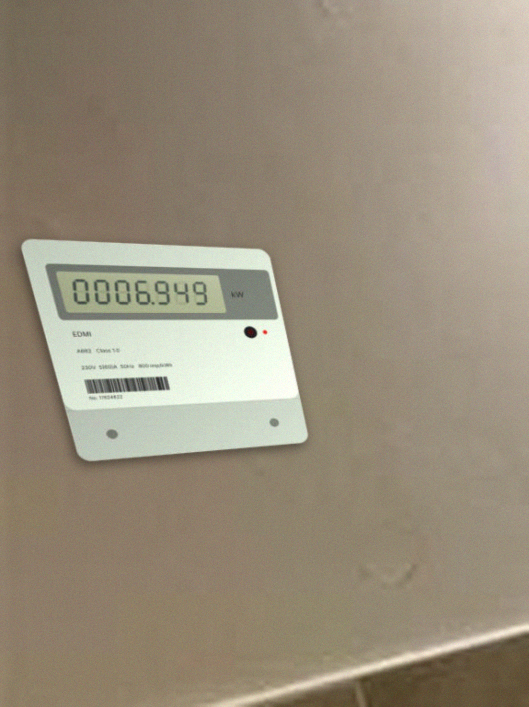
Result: 6.949 (kW)
